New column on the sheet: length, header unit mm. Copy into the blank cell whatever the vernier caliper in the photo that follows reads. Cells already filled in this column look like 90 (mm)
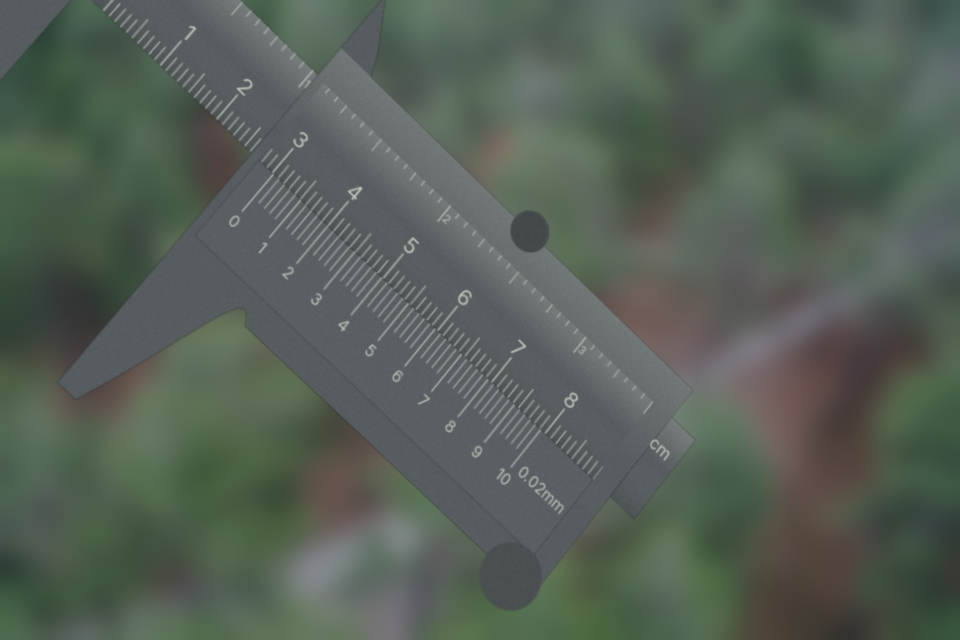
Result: 30.2 (mm)
